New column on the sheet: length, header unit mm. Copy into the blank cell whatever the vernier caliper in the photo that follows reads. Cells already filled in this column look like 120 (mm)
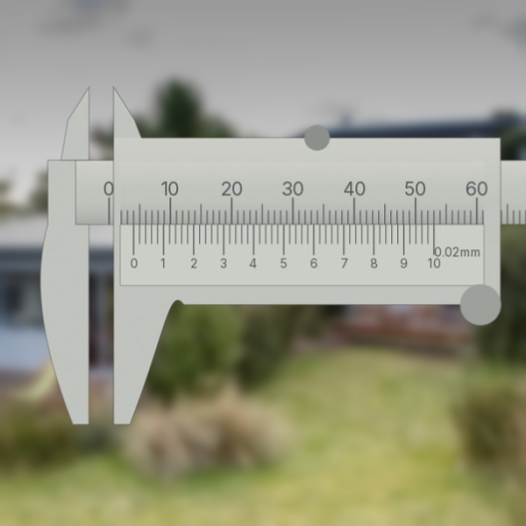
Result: 4.0 (mm)
